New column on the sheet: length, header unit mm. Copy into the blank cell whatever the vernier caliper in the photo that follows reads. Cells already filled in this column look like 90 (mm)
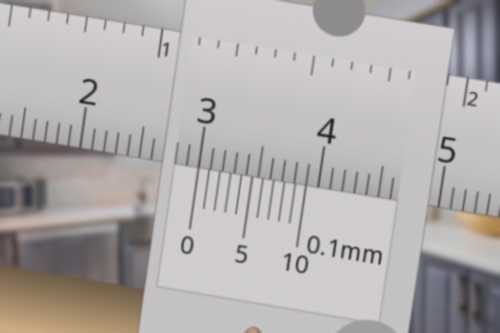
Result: 30.0 (mm)
